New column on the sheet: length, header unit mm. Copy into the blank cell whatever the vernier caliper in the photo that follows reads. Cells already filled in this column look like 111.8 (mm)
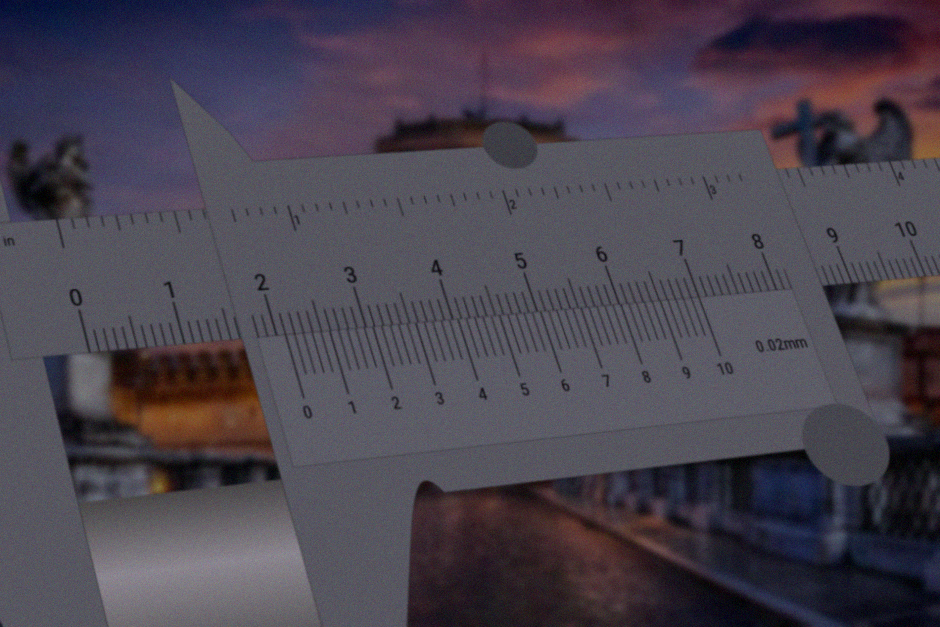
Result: 21.0 (mm)
